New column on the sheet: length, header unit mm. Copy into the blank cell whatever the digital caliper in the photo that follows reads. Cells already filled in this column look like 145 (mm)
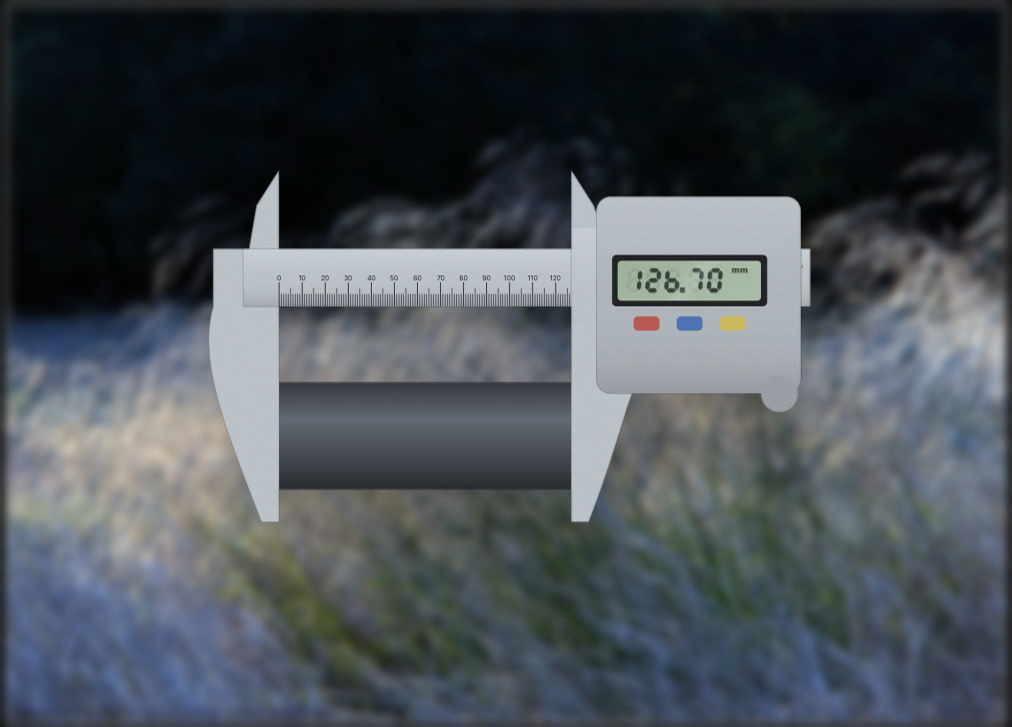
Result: 126.70 (mm)
